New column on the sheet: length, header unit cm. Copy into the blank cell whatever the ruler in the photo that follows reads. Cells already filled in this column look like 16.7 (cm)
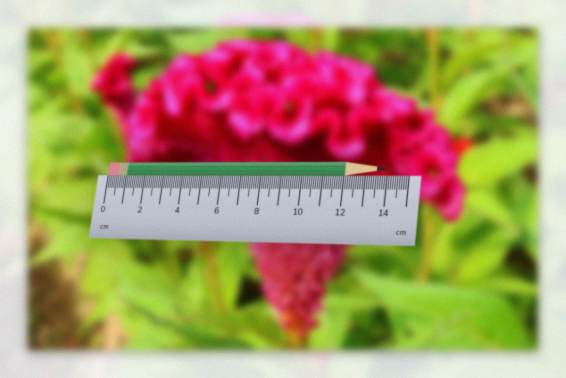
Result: 14 (cm)
